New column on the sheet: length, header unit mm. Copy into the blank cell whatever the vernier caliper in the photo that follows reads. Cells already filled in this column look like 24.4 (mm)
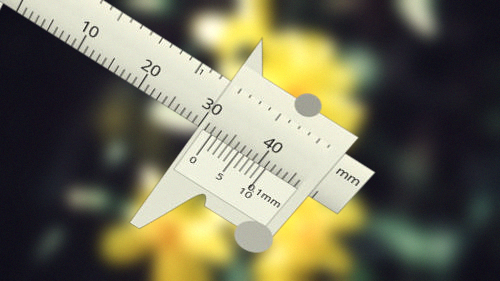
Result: 32.2 (mm)
